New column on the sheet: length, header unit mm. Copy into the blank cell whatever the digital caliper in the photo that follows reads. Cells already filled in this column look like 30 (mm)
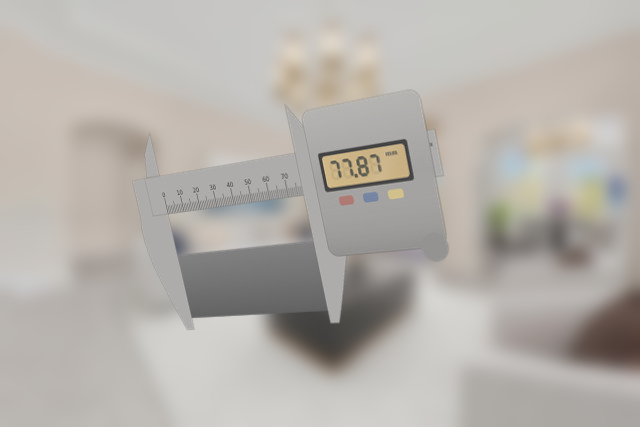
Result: 77.87 (mm)
